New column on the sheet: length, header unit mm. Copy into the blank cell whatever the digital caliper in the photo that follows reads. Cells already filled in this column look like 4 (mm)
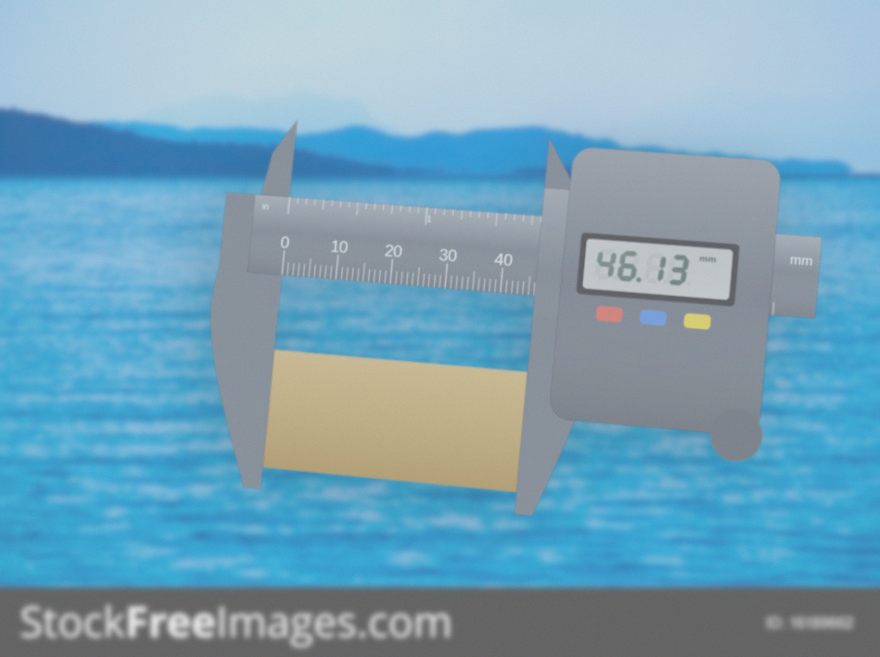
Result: 46.13 (mm)
